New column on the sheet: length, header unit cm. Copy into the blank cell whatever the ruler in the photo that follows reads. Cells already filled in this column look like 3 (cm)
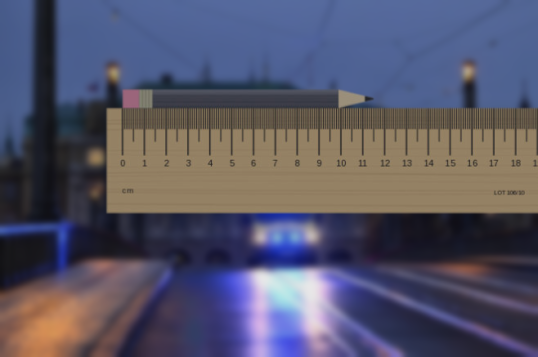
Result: 11.5 (cm)
